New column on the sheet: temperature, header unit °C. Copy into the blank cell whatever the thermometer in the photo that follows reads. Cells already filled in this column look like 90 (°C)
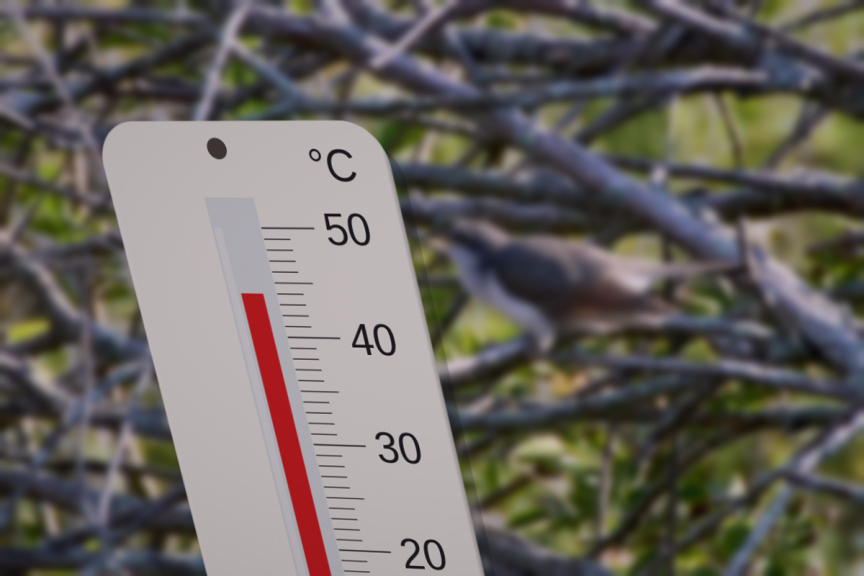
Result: 44 (°C)
